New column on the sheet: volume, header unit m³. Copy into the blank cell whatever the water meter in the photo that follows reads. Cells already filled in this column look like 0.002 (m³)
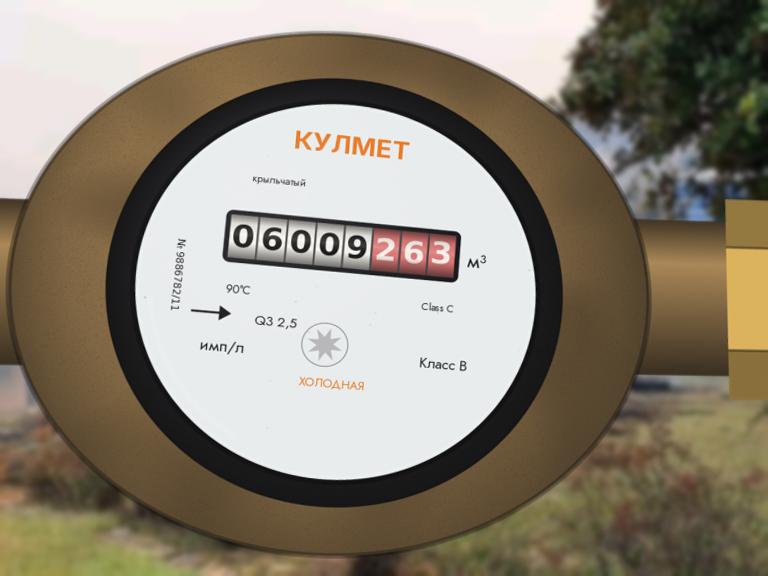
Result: 6009.263 (m³)
